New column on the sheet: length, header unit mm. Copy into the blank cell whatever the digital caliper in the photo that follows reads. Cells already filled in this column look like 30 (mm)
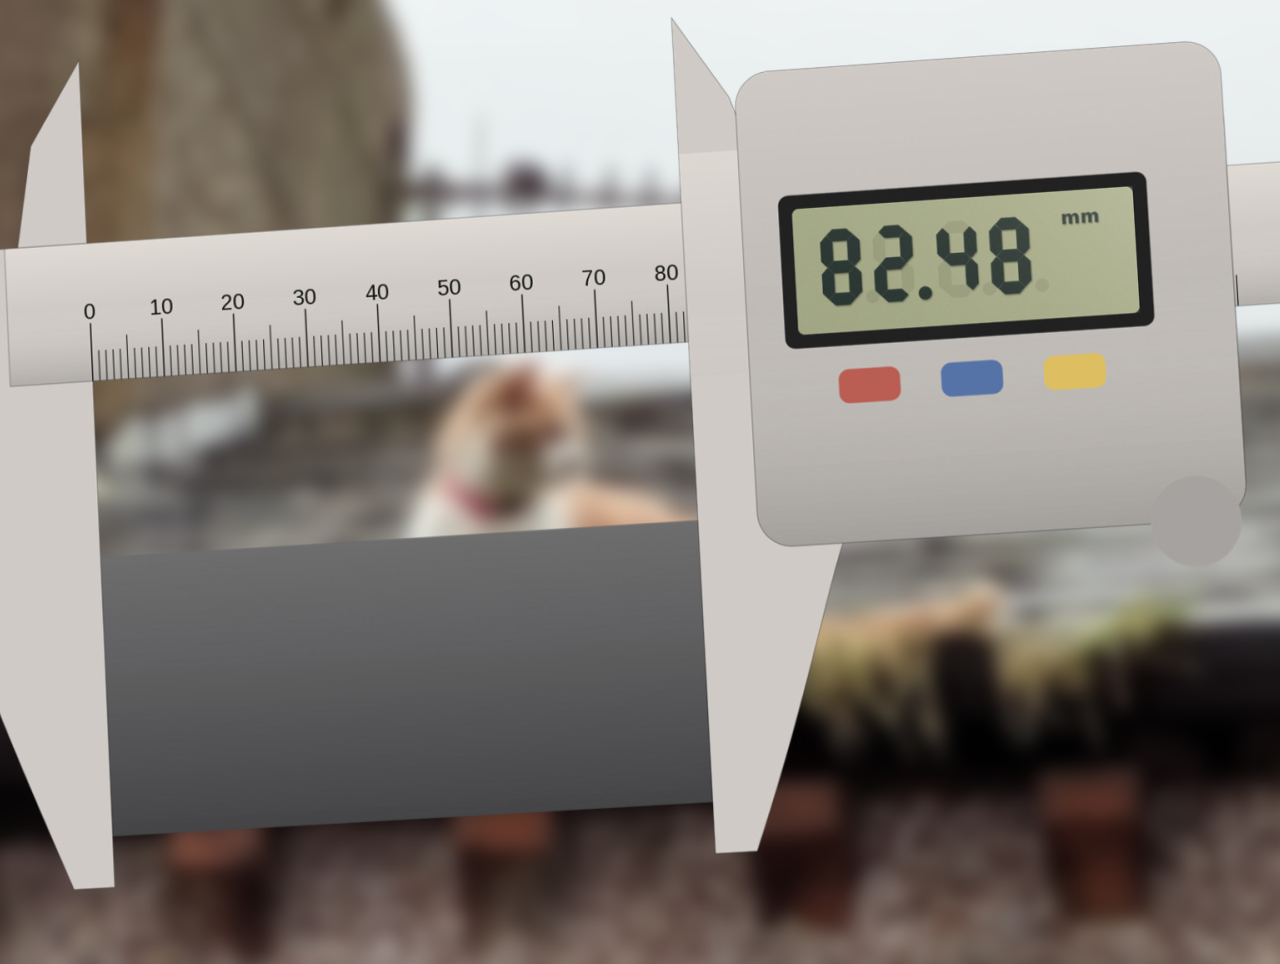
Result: 82.48 (mm)
